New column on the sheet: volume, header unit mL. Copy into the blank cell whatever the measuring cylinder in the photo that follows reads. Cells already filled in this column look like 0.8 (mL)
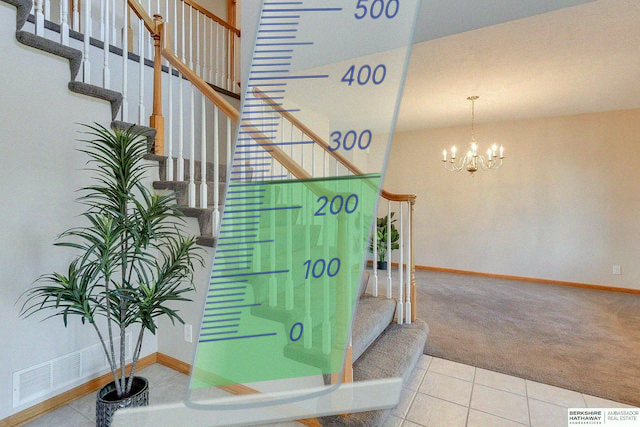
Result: 240 (mL)
